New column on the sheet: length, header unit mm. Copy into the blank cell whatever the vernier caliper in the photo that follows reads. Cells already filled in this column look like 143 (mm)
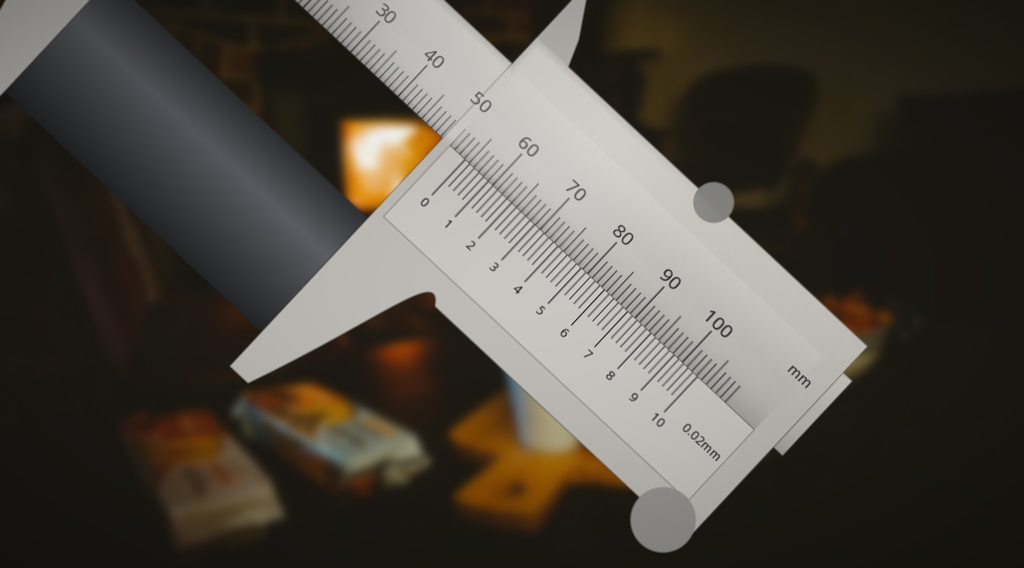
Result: 54.2 (mm)
